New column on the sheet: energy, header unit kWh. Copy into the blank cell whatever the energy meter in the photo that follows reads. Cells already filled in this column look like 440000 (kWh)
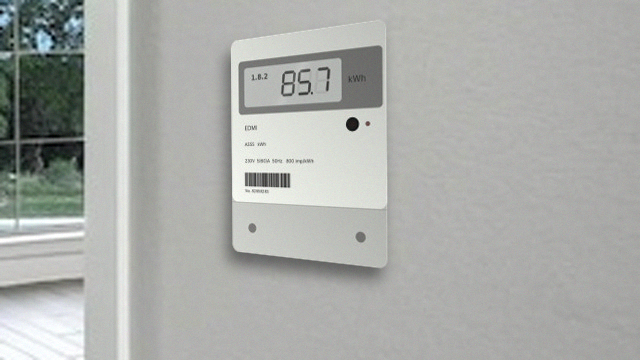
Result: 85.7 (kWh)
